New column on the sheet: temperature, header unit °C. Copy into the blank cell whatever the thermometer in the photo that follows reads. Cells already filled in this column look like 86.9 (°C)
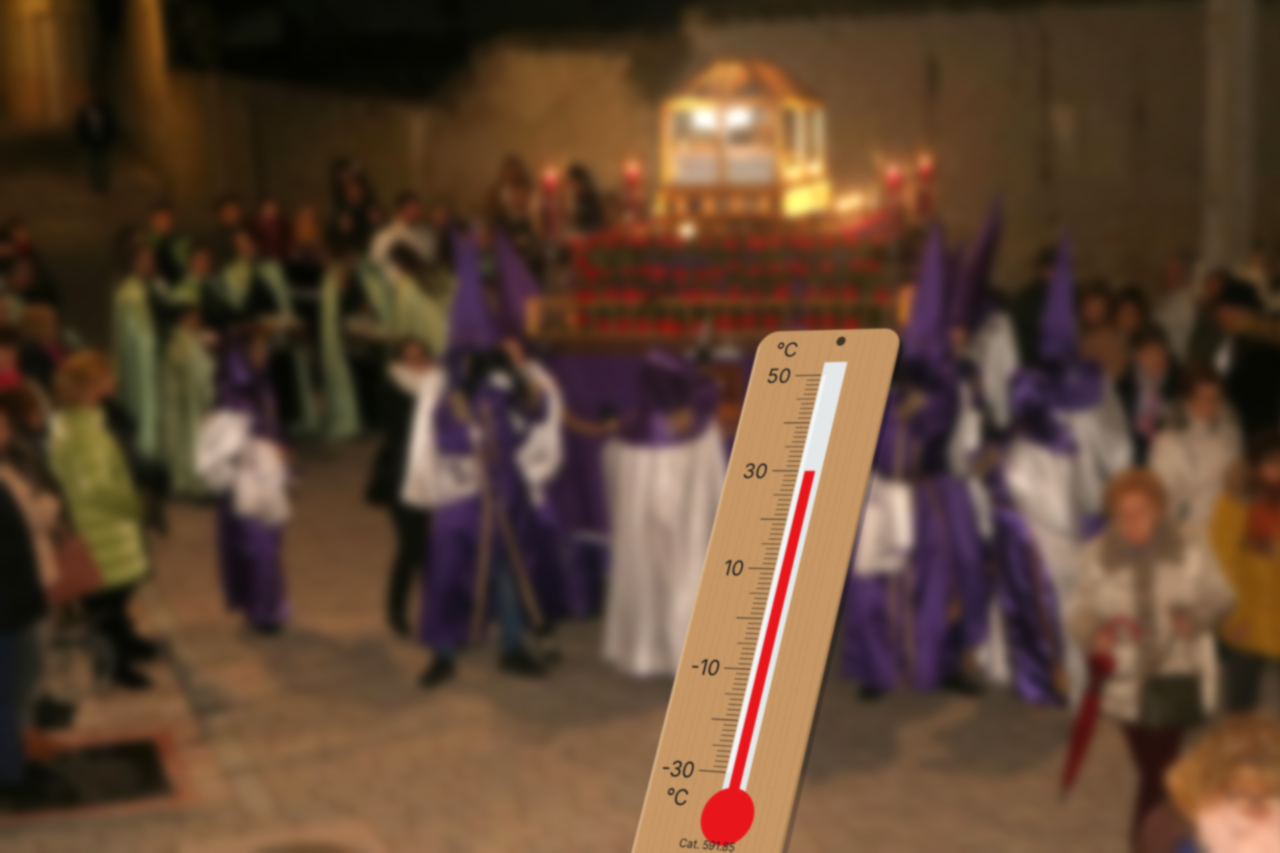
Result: 30 (°C)
